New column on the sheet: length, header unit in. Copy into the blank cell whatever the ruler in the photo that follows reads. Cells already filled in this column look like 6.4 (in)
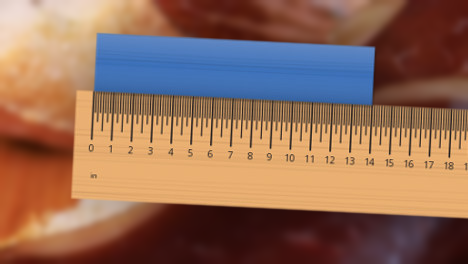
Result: 14 (in)
